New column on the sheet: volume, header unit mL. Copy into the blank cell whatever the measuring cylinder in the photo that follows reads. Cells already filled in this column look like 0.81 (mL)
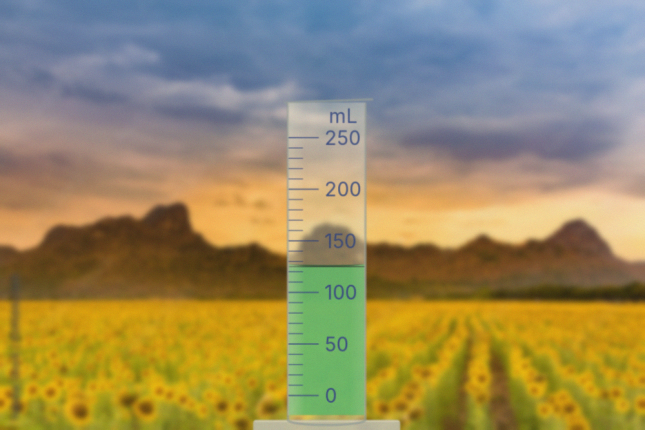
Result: 125 (mL)
